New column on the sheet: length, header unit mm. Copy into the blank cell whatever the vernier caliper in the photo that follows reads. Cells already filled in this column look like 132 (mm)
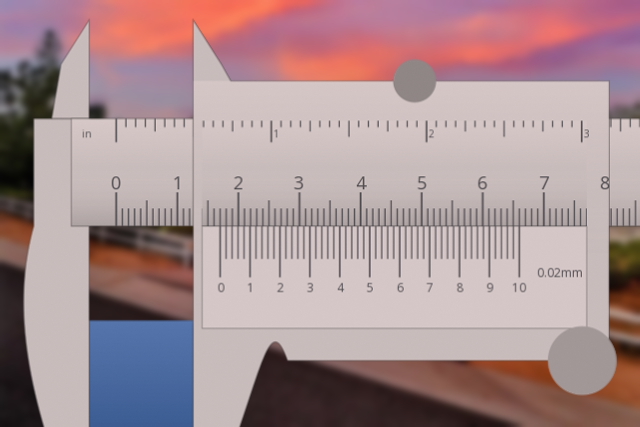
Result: 17.0 (mm)
